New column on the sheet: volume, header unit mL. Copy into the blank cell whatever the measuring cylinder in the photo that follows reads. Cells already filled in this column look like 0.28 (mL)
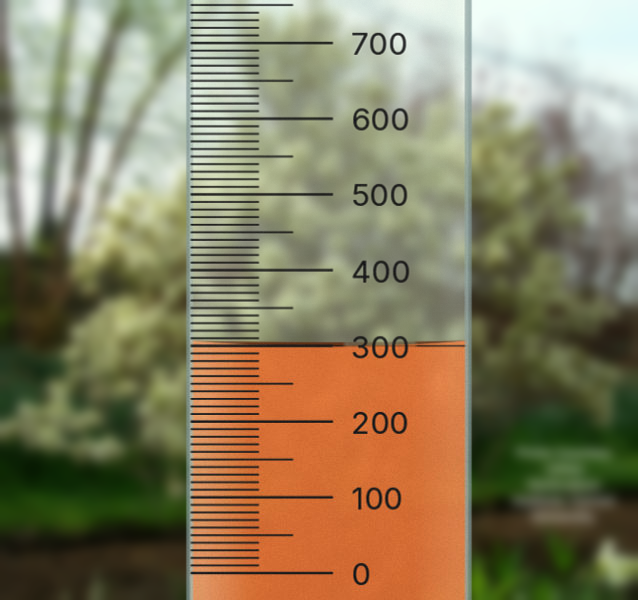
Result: 300 (mL)
